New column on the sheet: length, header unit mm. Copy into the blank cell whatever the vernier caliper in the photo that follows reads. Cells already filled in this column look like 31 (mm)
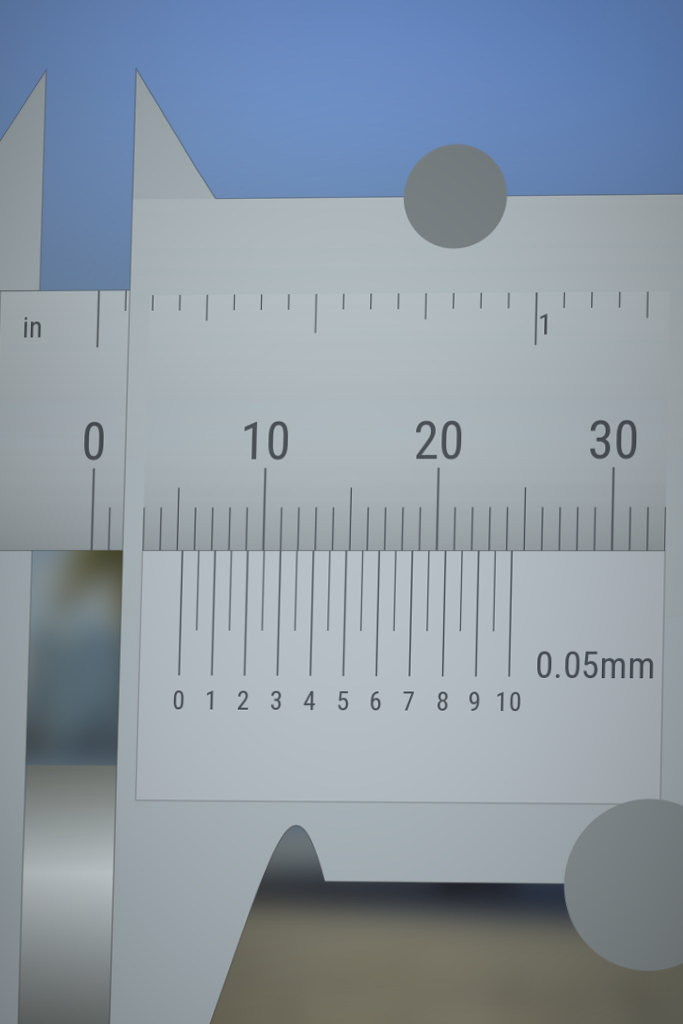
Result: 5.3 (mm)
